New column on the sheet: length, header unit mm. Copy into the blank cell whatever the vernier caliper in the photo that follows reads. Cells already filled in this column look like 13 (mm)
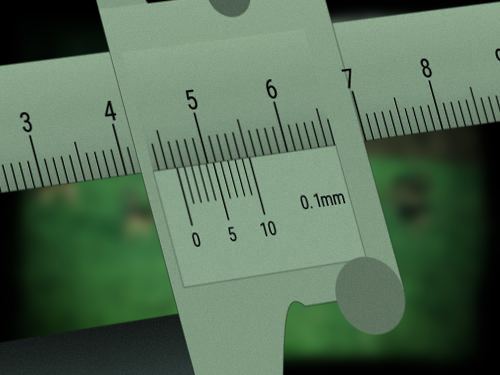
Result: 46.2 (mm)
